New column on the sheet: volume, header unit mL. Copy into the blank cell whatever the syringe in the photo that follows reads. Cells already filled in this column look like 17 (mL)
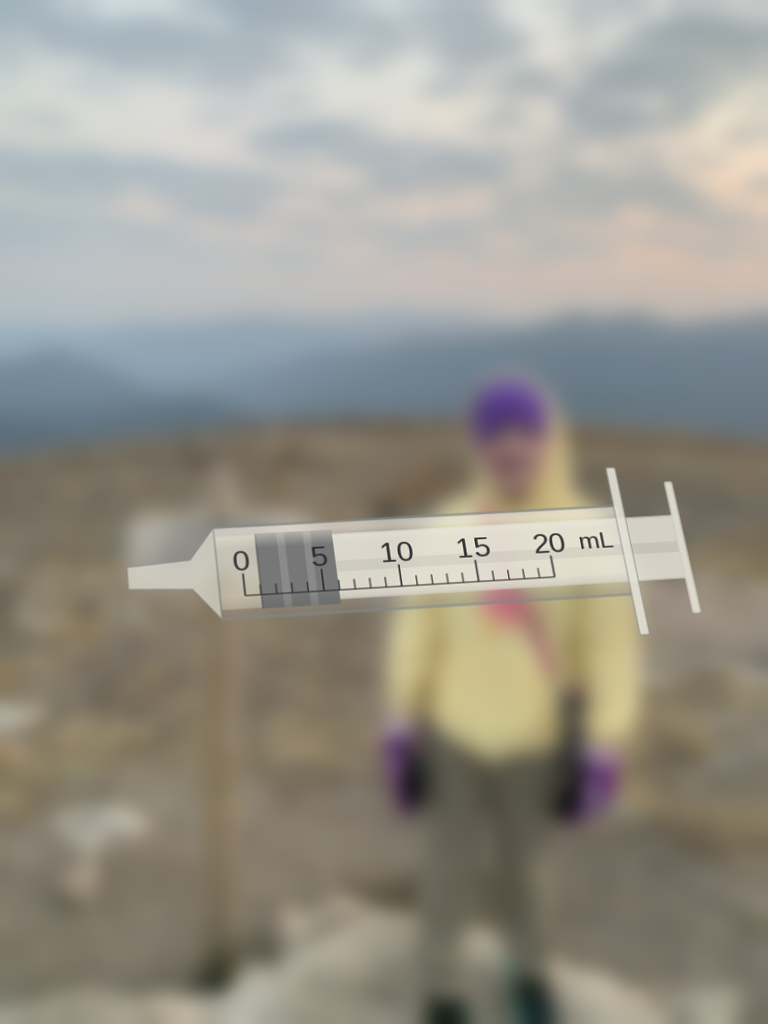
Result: 1 (mL)
